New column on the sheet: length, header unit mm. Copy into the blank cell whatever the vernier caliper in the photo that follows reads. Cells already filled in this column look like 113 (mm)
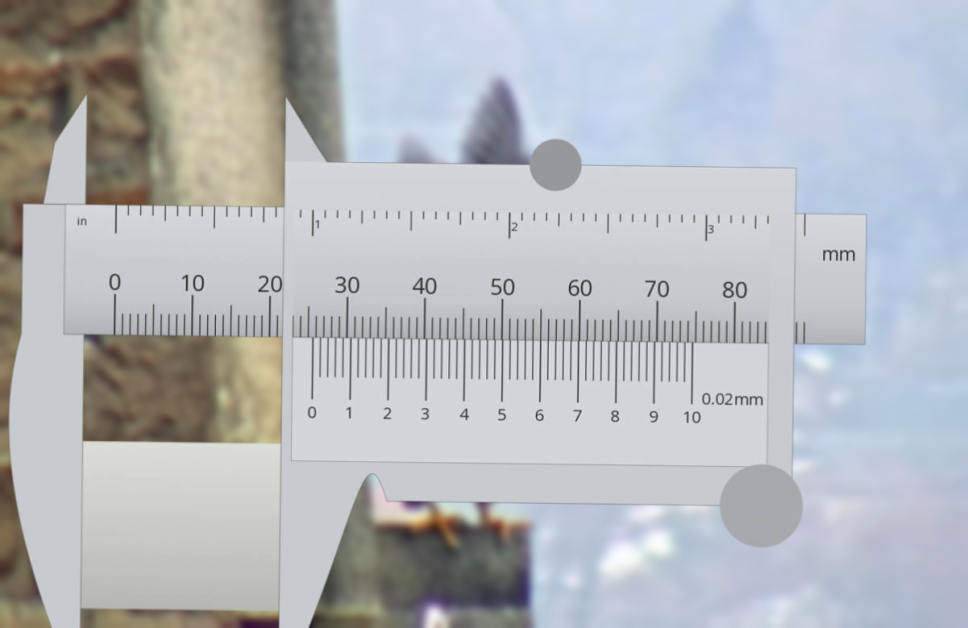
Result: 25.6 (mm)
